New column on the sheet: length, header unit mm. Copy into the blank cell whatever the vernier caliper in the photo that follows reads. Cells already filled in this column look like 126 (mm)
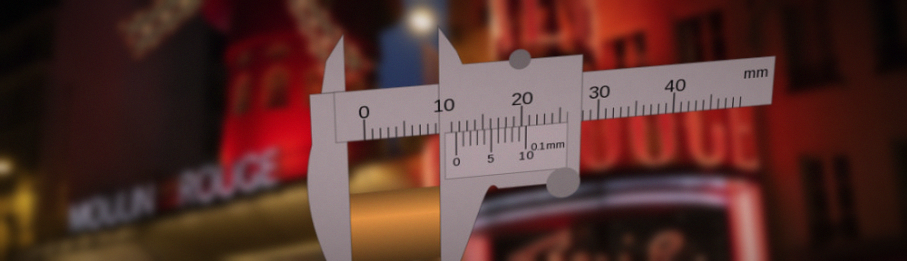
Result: 11.6 (mm)
